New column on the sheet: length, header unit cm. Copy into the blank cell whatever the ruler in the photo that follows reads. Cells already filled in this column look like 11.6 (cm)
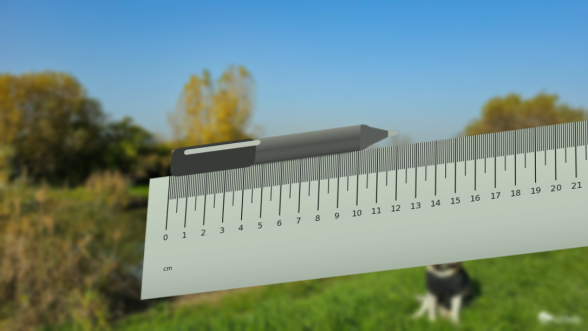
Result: 12 (cm)
